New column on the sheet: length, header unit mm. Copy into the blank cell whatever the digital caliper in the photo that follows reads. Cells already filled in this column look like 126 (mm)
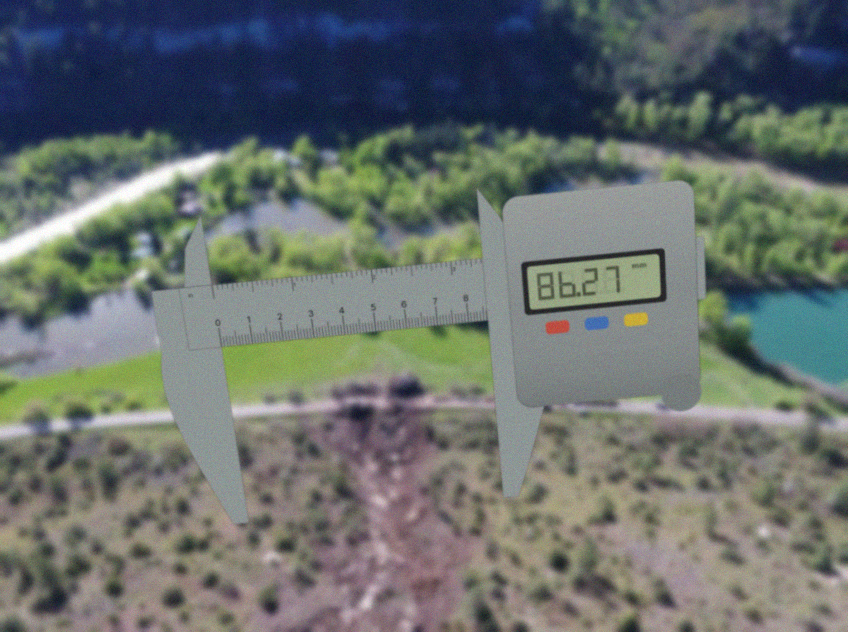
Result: 86.27 (mm)
